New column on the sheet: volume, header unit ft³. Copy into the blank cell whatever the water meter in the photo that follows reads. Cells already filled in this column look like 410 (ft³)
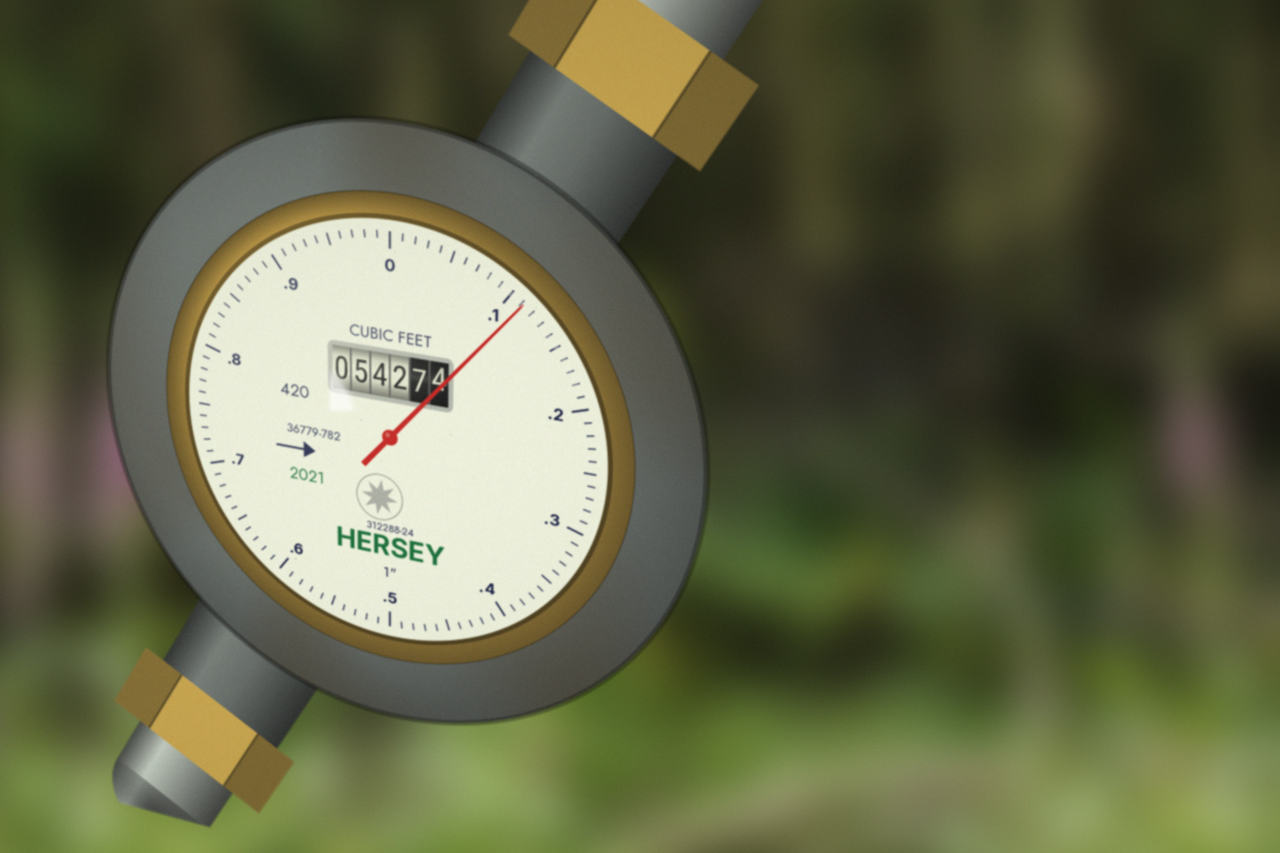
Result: 54274.11 (ft³)
